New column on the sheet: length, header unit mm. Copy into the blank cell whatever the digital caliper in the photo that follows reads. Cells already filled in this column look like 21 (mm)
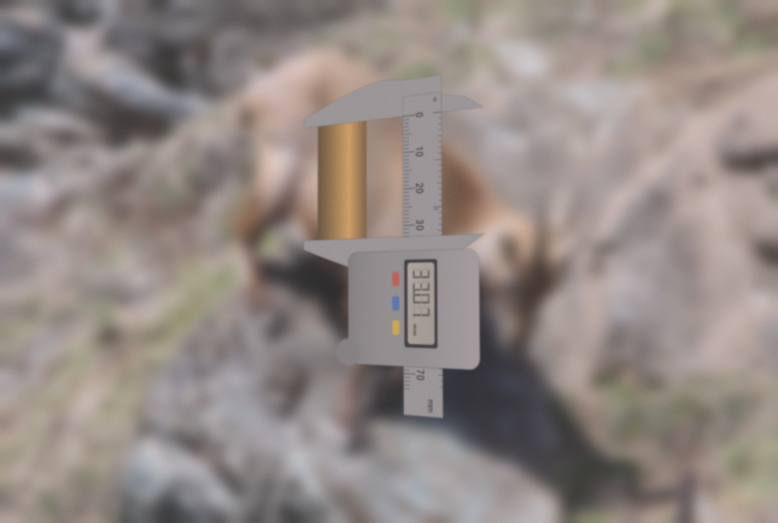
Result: 33.07 (mm)
